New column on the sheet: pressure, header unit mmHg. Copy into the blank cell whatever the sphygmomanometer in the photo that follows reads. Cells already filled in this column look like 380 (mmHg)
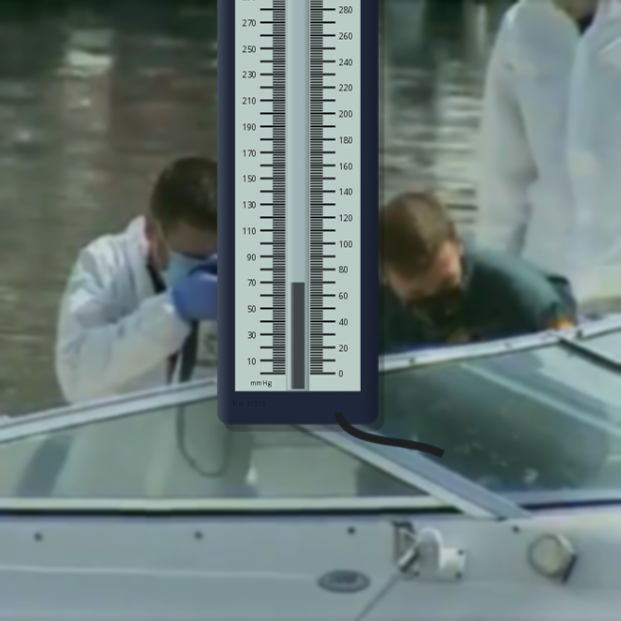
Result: 70 (mmHg)
